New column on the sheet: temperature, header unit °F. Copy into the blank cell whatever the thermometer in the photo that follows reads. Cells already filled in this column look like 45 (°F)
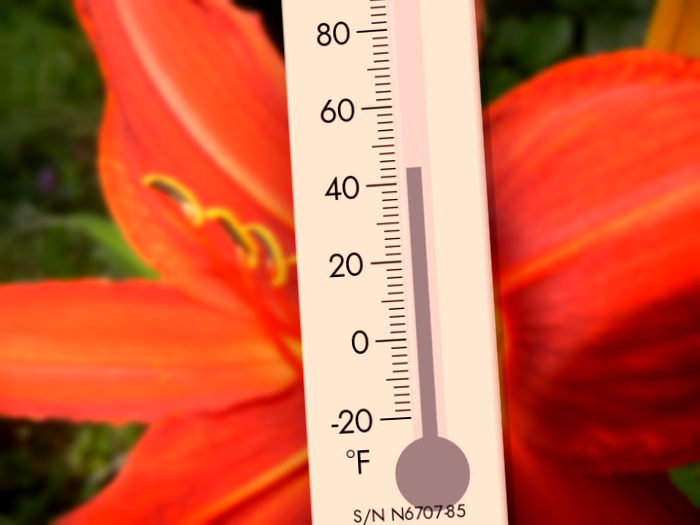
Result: 44 (°F)
